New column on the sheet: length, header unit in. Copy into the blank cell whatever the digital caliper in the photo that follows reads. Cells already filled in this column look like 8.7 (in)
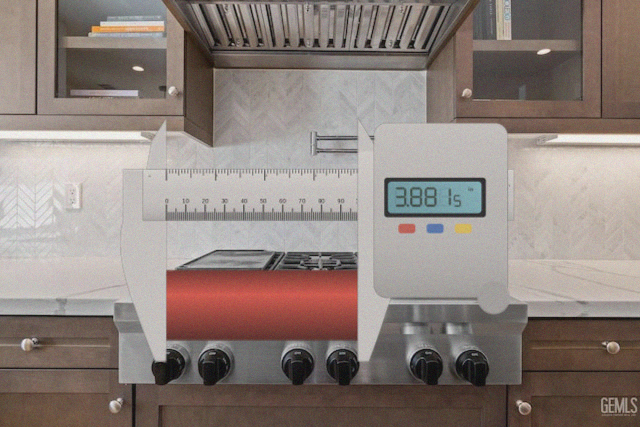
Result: 3.8815 (in)
